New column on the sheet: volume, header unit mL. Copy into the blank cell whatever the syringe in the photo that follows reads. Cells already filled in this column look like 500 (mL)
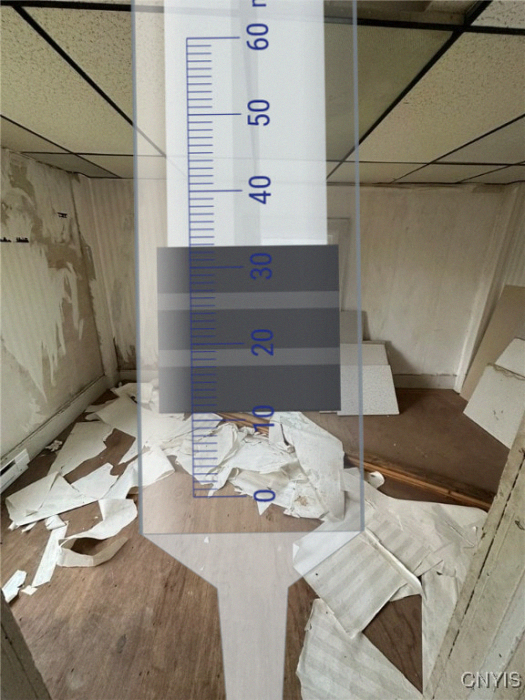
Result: 11 (mL)
